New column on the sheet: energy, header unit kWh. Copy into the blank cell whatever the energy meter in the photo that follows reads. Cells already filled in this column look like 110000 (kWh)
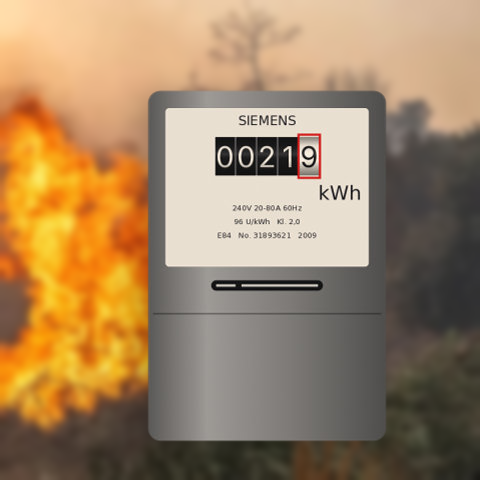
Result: 21.9 (kWh)
